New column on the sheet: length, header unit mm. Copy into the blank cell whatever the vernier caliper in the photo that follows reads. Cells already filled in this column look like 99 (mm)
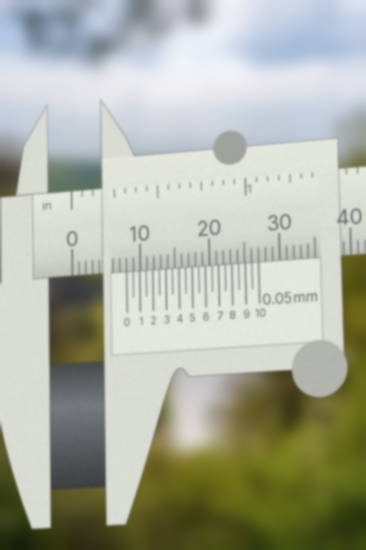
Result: 8.0 (mm)
